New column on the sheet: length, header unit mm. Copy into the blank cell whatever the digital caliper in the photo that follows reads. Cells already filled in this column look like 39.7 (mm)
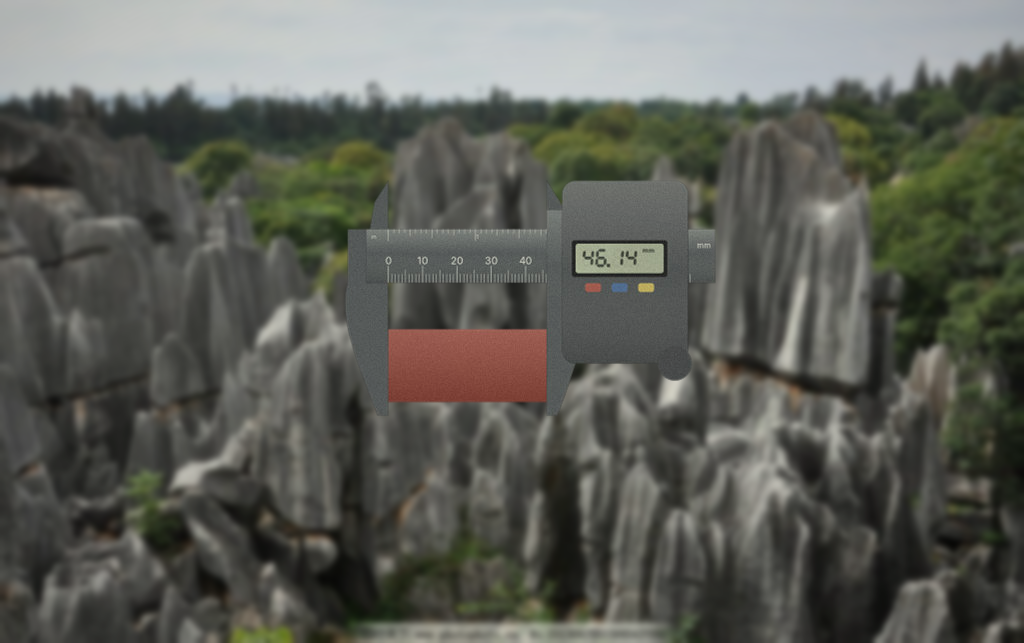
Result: 46.14 (mm)
